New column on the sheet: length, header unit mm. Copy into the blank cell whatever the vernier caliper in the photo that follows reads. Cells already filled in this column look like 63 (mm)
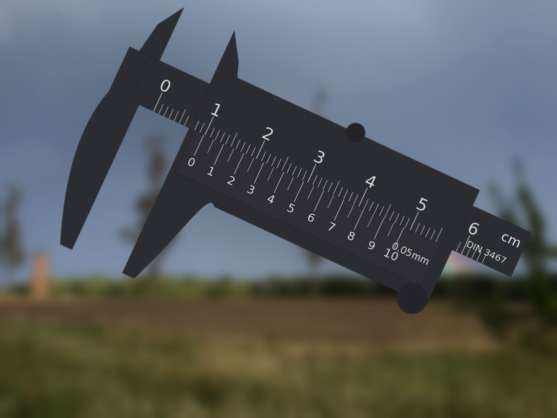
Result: 9.8 (mm)
